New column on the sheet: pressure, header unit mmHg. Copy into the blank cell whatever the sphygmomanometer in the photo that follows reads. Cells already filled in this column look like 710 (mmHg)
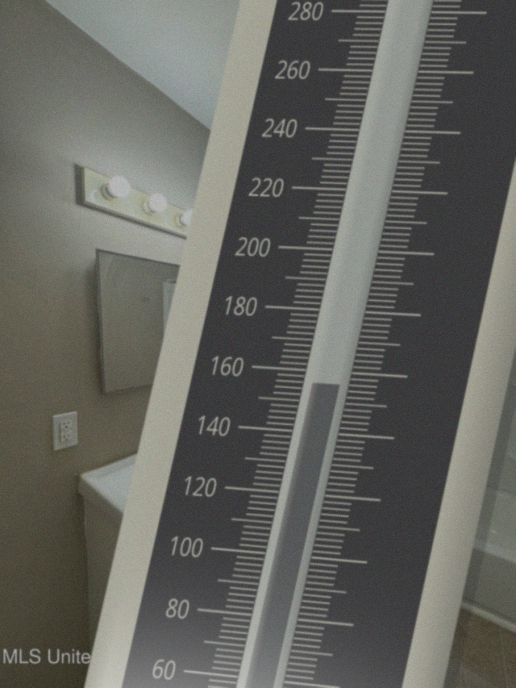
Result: 156 (mmHg)
